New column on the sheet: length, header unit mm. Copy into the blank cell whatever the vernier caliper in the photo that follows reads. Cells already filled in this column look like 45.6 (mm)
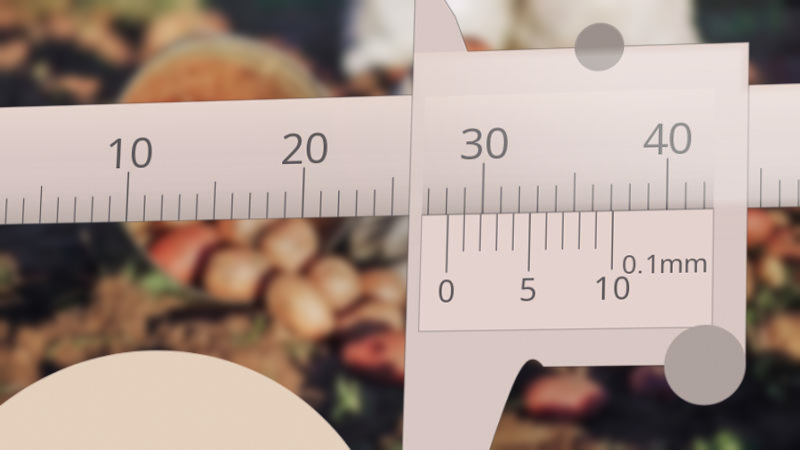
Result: 28.1 (mm)
